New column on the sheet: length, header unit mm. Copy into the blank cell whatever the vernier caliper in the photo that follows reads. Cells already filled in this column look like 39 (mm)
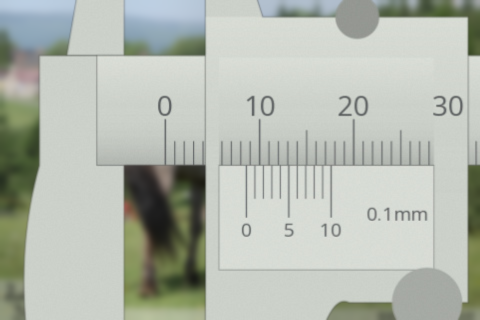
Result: 8.6 (mm)
